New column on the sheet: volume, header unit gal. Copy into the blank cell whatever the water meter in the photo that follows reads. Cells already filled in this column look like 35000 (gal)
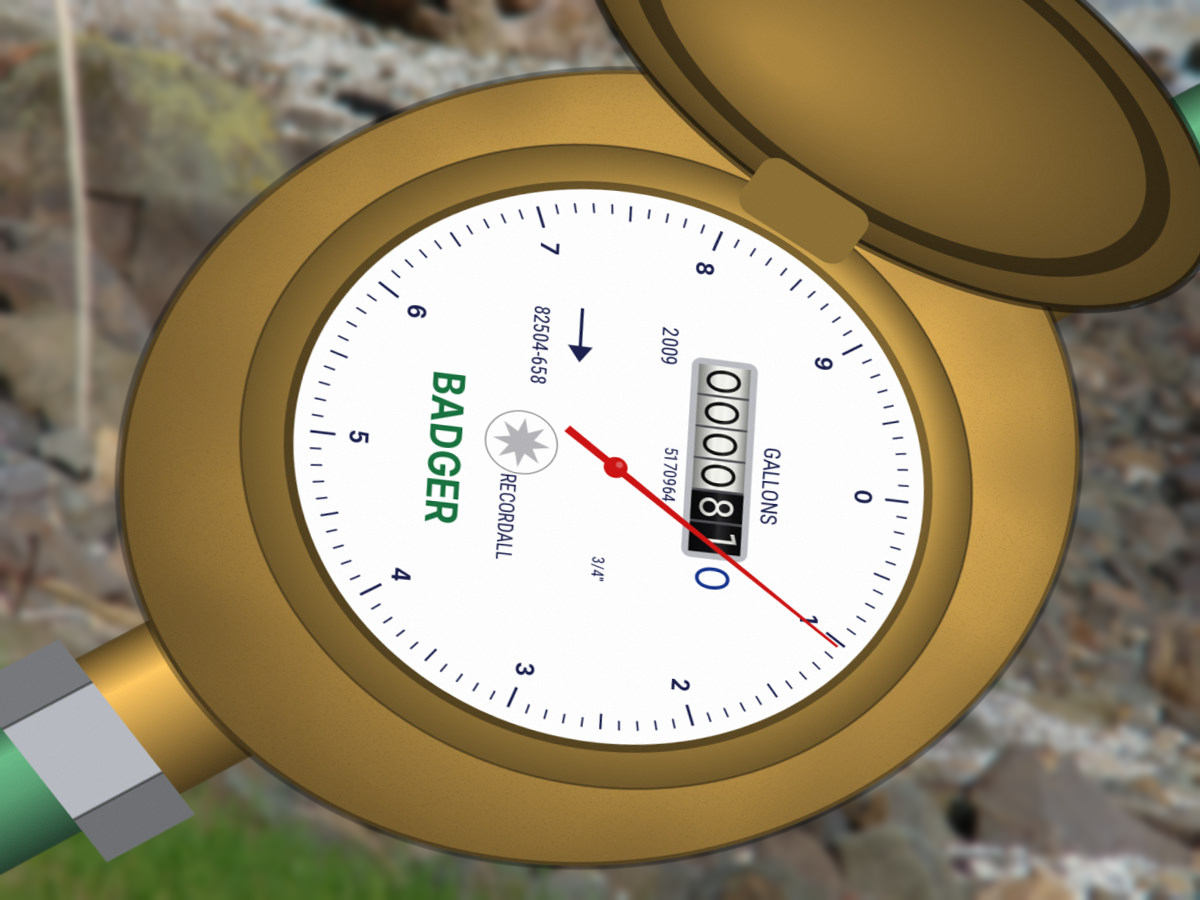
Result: 811.0 (gal)
